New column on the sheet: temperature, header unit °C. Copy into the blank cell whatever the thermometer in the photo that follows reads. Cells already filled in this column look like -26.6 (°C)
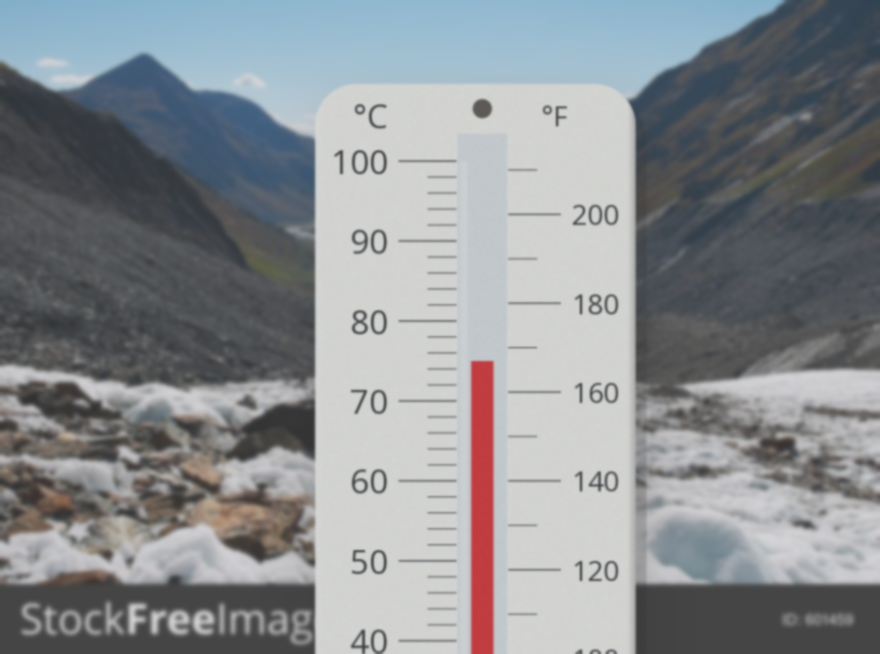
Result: 75 (°C)
